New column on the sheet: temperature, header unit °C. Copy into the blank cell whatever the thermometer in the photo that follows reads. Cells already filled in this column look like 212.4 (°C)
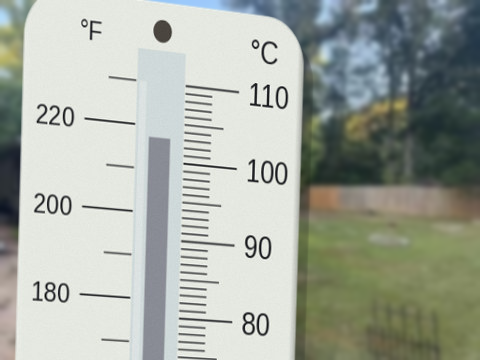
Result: 103 (°C)
